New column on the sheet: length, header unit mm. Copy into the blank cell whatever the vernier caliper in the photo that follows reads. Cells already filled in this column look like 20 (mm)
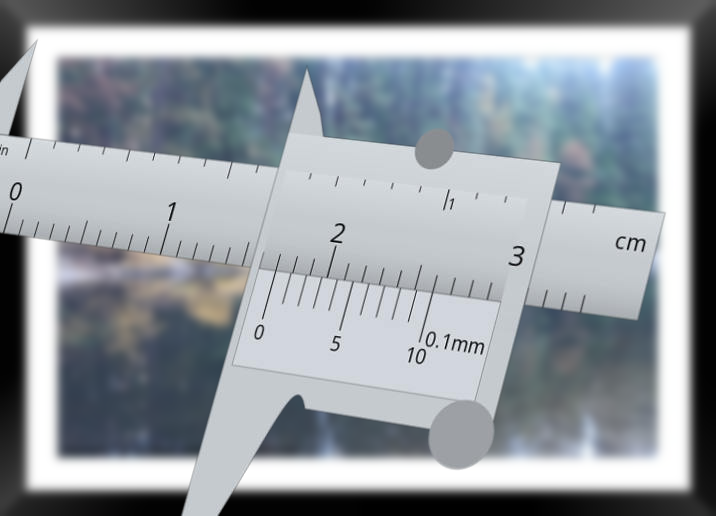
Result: 17.0 (mm)
